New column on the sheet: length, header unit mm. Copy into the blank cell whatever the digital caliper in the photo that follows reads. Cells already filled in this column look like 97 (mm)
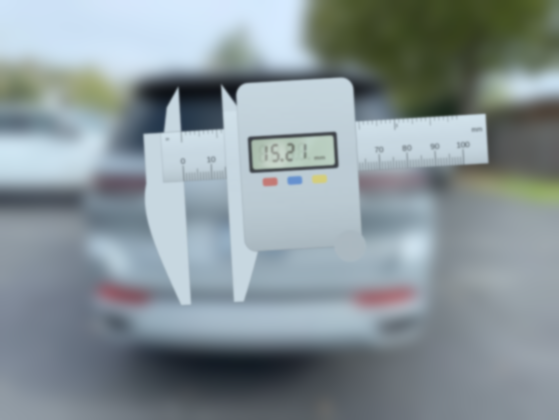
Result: 15.21 (mm)
